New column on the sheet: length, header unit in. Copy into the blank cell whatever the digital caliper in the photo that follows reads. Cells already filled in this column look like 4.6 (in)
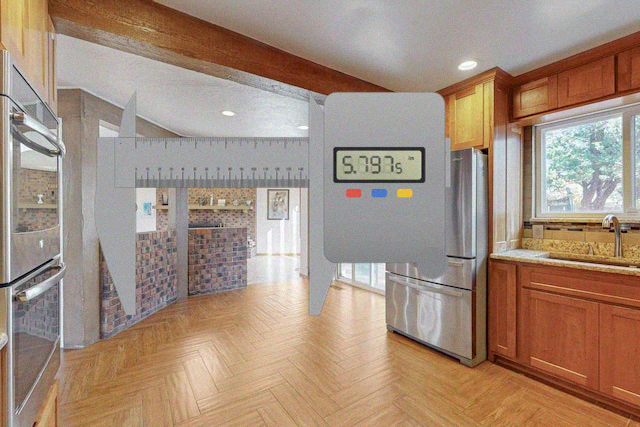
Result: 5.7975 (in)
